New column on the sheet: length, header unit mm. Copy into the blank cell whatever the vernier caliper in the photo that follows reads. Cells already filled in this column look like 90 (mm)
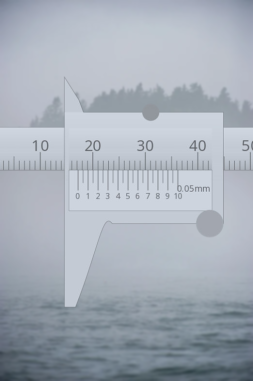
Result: 17.2 (mm)
